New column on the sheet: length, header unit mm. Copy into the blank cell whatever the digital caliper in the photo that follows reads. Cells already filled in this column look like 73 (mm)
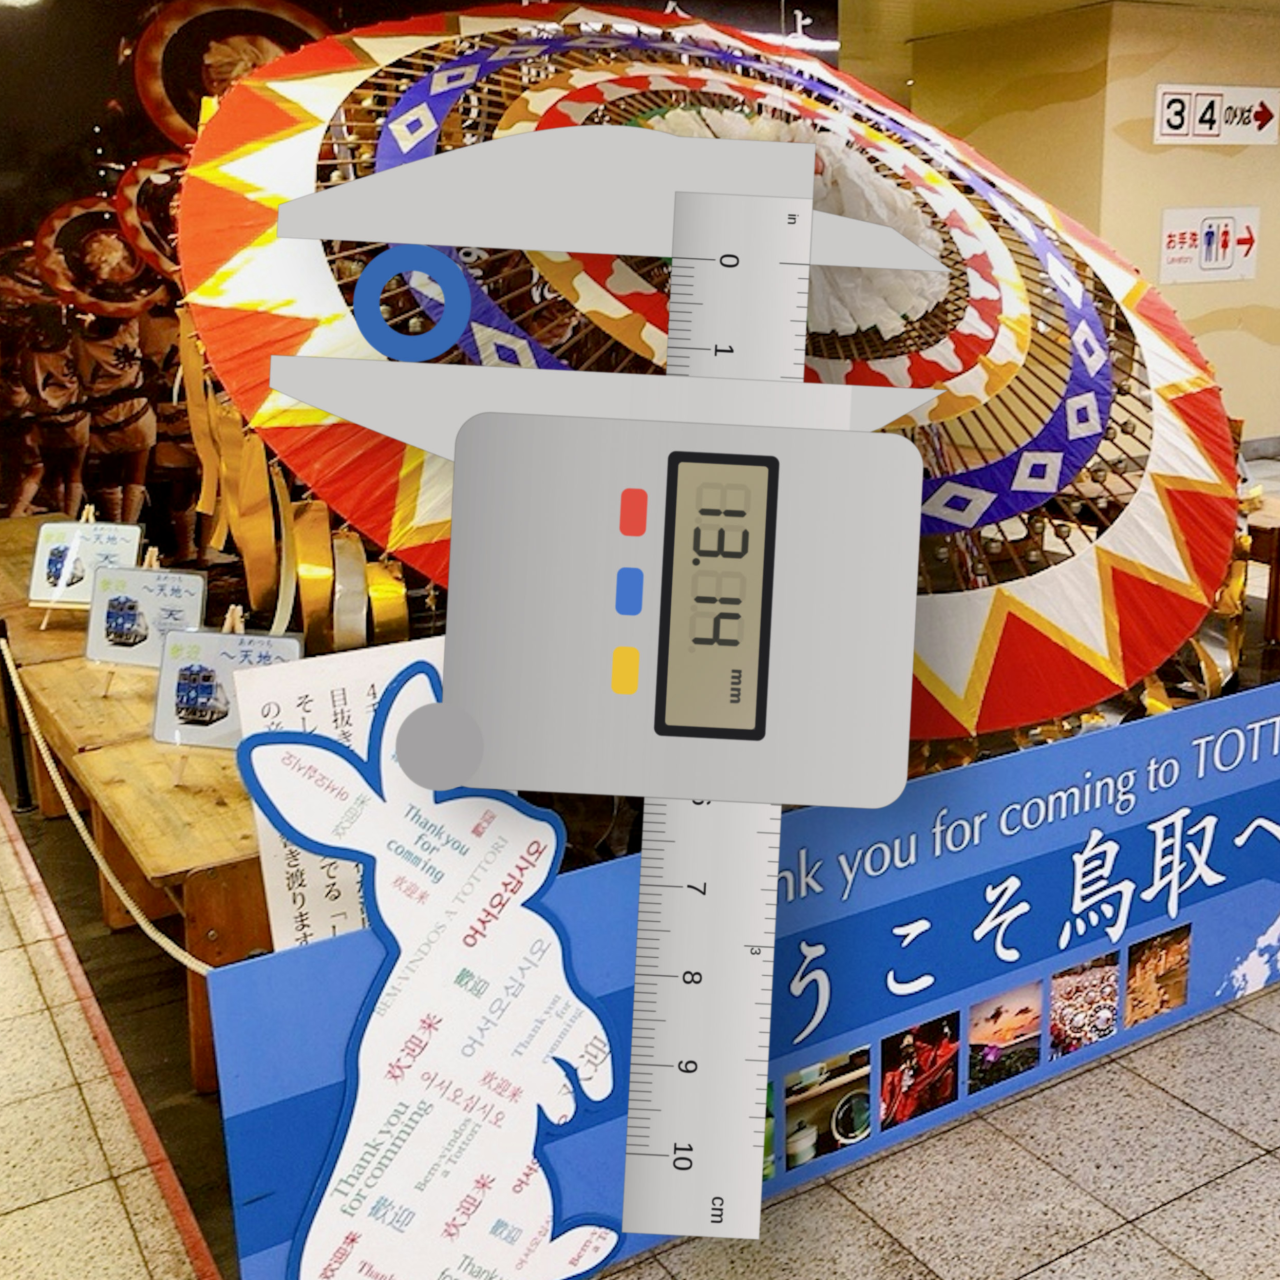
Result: 13.14 (mm)
